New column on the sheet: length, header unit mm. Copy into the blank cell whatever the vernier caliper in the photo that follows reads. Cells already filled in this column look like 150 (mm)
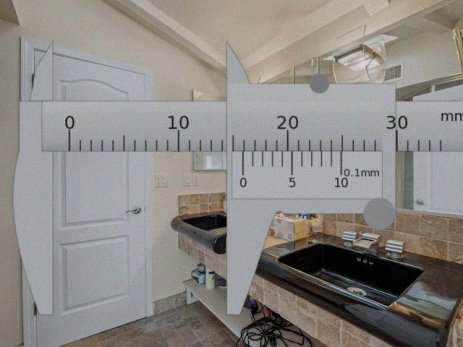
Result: 15.9 (mm)
